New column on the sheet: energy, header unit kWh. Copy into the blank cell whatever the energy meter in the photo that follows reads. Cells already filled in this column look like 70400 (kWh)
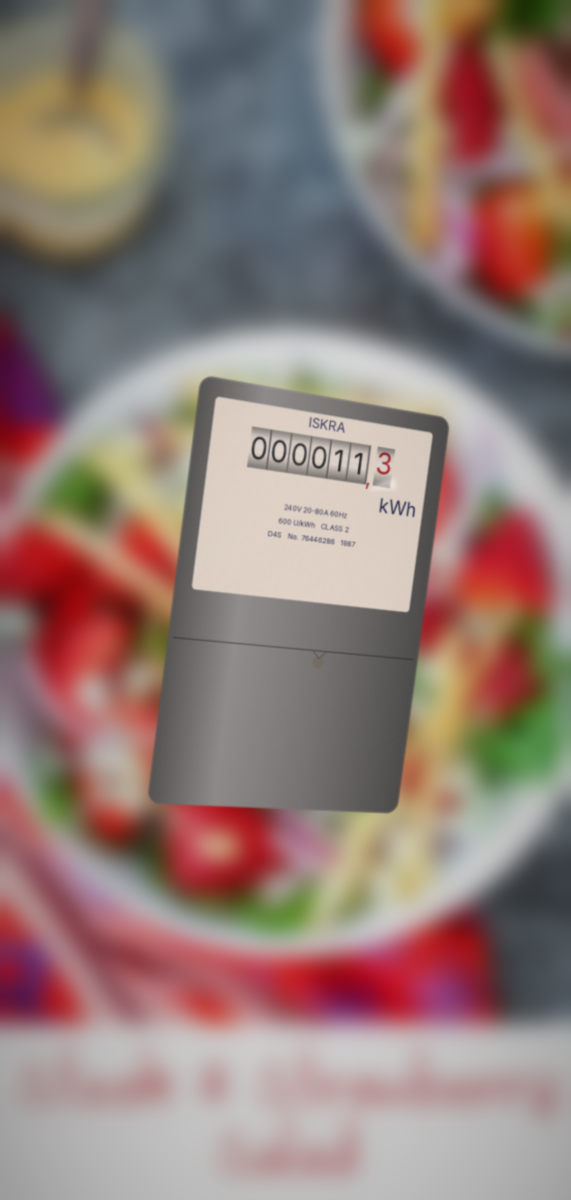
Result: 11.3 (kWh)
